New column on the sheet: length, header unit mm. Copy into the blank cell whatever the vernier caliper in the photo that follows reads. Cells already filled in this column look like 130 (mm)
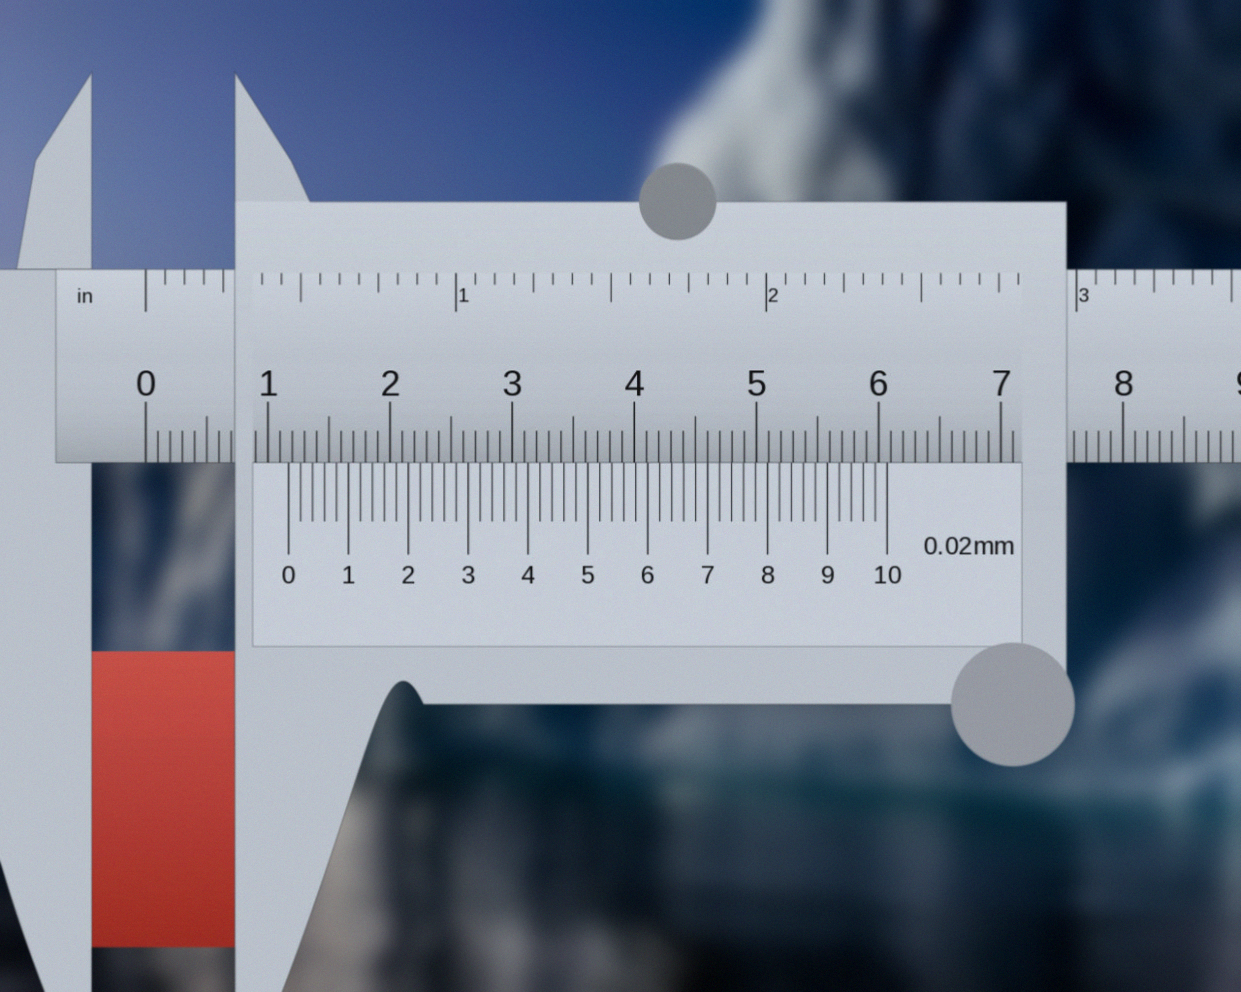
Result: 11.7 (mm)
